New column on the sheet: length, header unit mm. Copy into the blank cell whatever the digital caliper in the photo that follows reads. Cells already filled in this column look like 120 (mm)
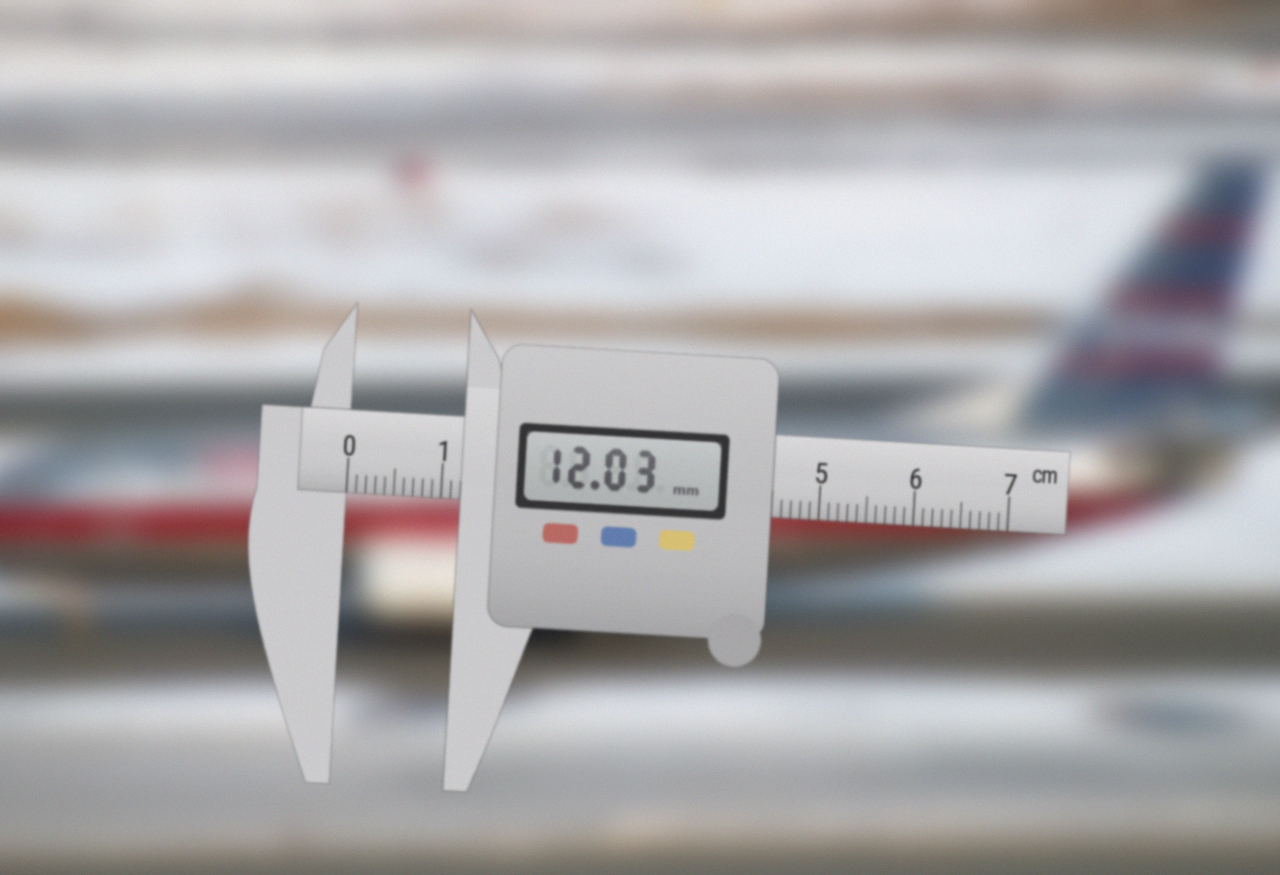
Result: 12.03 (mm)
